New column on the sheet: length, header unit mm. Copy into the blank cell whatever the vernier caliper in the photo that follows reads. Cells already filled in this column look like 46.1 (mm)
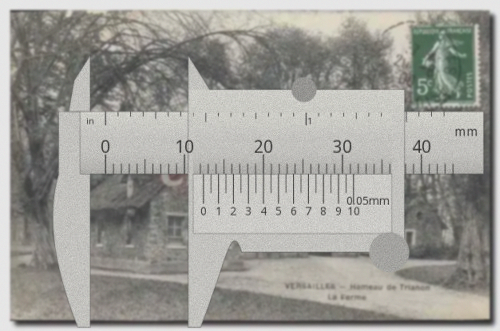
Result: 12.4 (mm)
